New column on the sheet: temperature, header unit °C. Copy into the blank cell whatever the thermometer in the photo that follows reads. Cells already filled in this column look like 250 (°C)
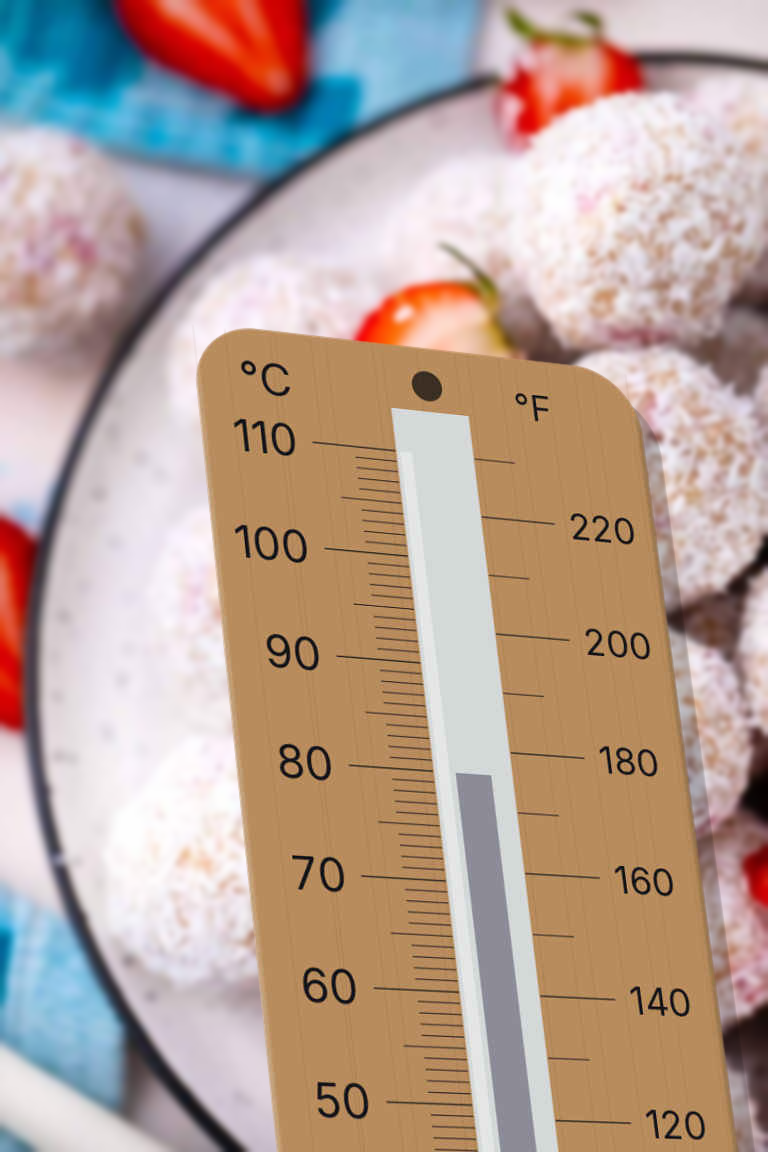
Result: 80 (°C)
